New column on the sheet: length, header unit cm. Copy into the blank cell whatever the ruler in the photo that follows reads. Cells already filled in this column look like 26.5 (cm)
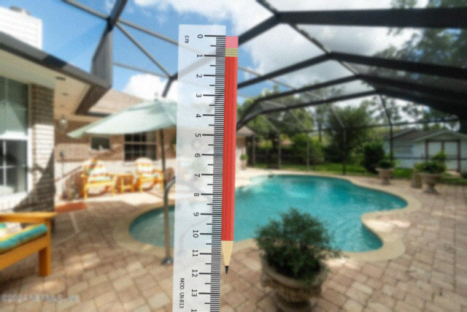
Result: 12 (cm)
